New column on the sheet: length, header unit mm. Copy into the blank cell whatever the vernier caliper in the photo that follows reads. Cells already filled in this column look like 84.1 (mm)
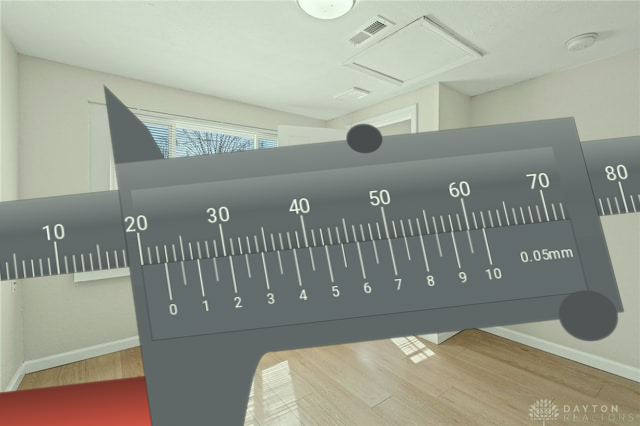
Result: 22.8 (mm)
